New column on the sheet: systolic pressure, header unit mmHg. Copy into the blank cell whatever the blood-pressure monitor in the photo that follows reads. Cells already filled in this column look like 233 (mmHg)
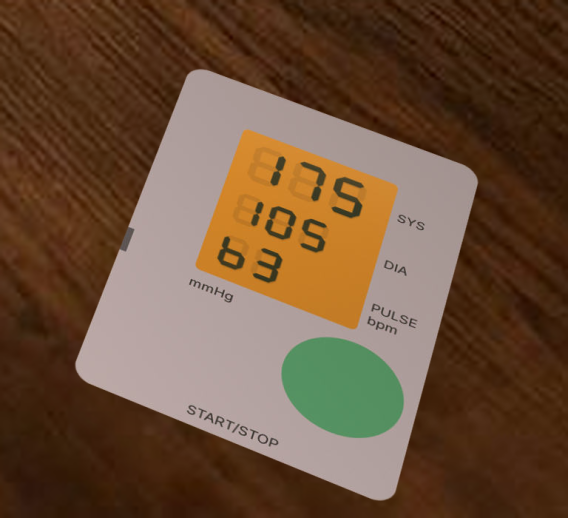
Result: 175 (mmHg)
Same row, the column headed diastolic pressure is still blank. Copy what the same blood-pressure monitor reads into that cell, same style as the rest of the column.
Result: 105 (mmHg)
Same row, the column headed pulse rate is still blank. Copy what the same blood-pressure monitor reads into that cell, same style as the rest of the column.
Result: 63 (bpm)
